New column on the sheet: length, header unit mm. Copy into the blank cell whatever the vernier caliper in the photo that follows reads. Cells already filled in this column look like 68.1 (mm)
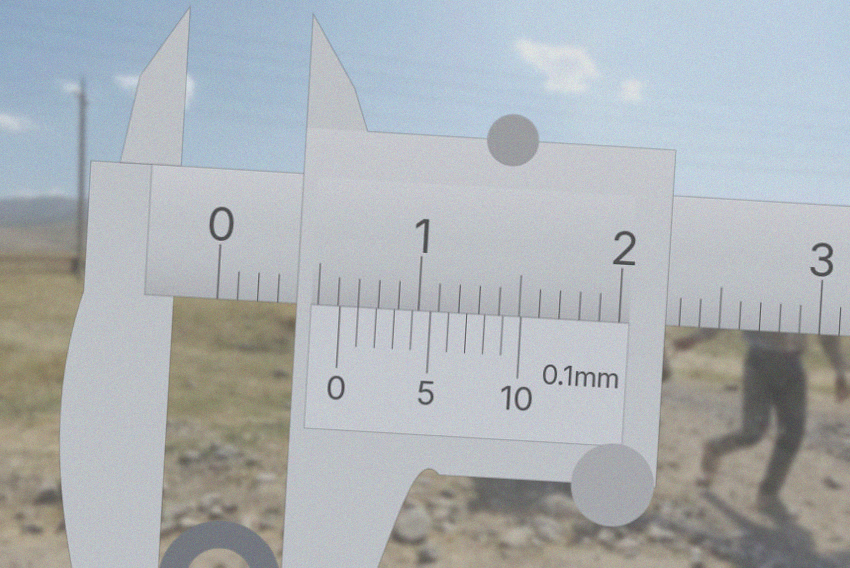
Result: 6.1 (mm)
